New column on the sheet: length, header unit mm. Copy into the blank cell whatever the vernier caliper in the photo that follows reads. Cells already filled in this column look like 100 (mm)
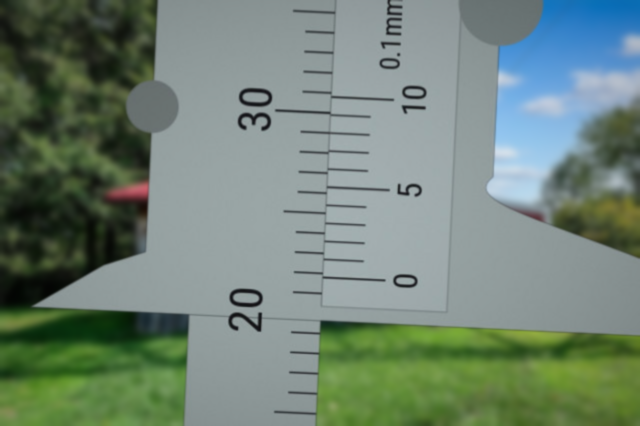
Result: 21.8 (mm)
